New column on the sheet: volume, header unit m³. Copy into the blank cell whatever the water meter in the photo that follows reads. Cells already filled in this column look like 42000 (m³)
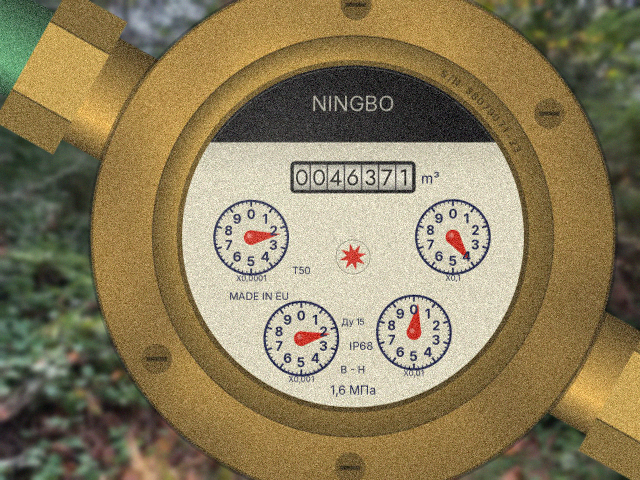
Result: 46371.4022 (m³)
